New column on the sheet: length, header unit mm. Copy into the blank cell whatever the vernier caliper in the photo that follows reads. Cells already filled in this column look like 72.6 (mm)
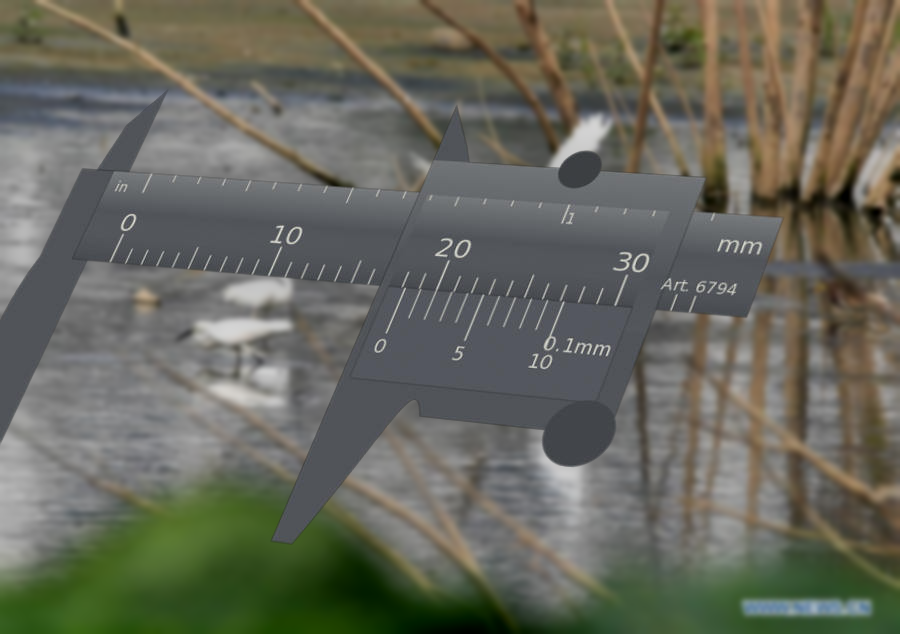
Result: 18.2 (mm)
